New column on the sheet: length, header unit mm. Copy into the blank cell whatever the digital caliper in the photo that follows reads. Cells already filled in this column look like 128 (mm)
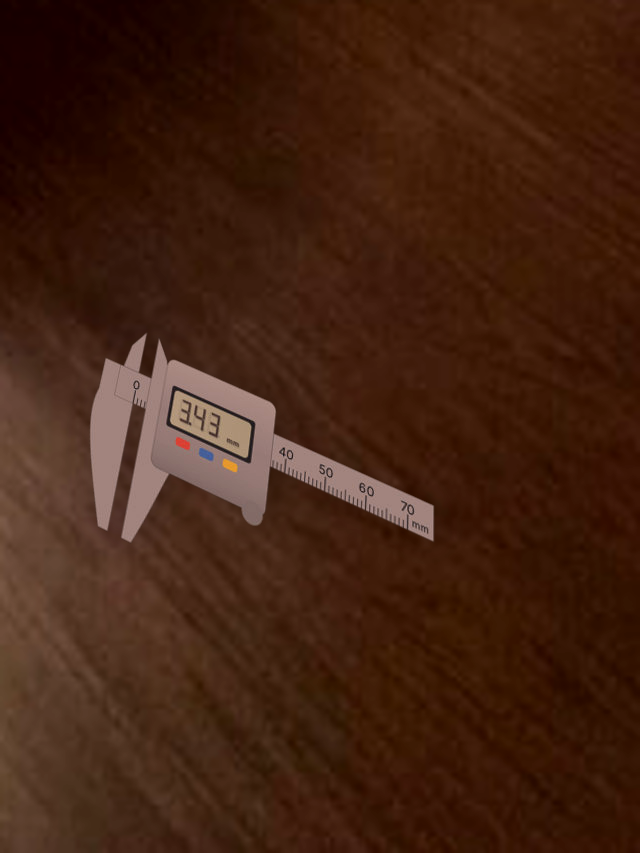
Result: 3.43 (mm)
